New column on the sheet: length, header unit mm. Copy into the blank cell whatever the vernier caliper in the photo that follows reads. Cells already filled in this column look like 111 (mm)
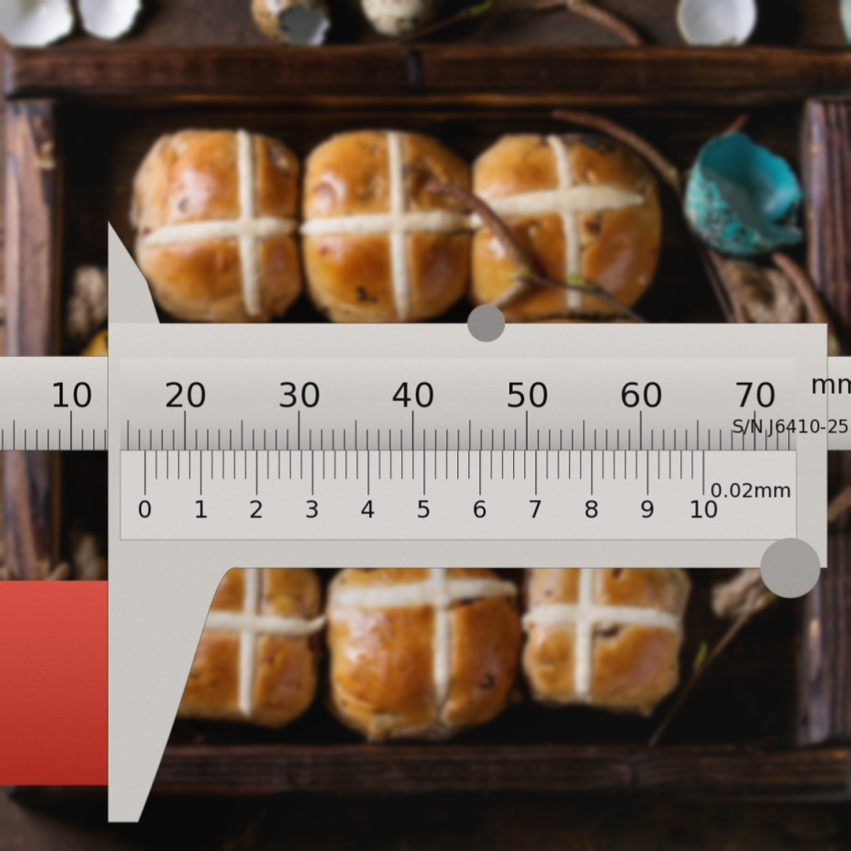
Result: 16.5 (mm)
